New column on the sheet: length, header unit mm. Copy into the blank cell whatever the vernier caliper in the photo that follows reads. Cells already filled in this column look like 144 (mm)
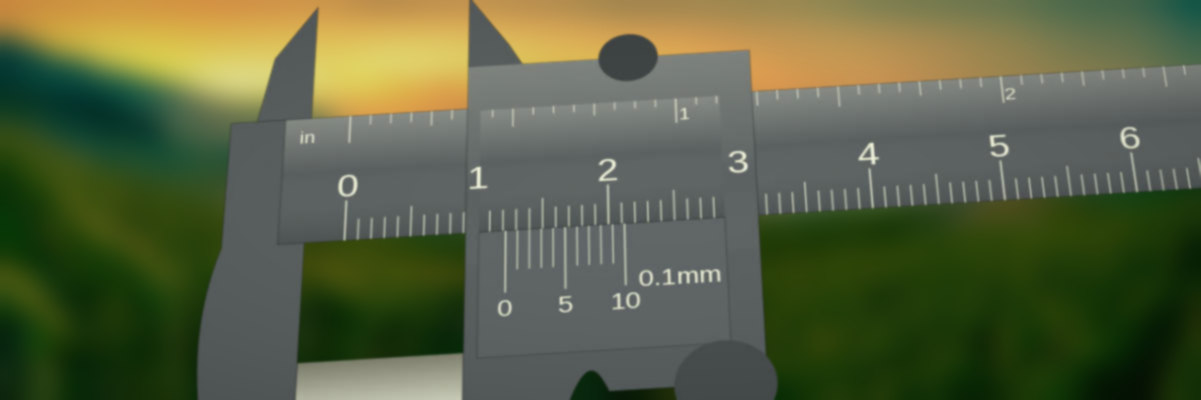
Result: 12.2 (mm)
